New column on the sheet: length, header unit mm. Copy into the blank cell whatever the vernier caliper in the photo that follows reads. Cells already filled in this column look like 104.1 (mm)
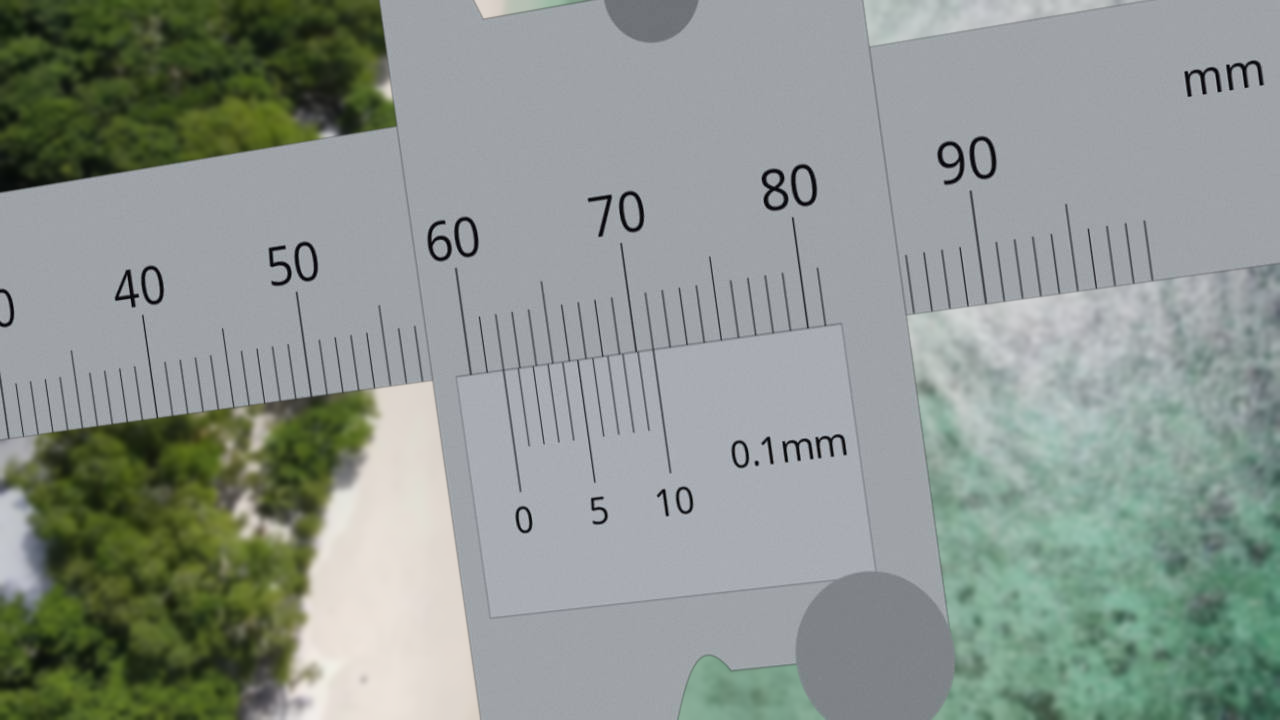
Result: 62.0 (mm)
